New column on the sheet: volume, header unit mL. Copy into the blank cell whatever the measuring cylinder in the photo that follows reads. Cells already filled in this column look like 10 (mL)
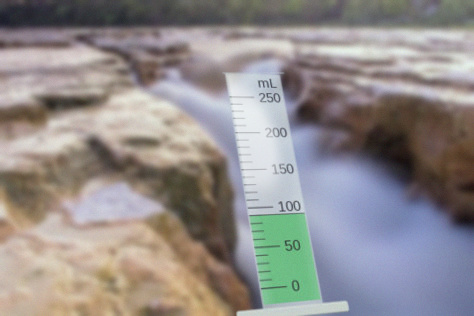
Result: 90 (mL)
